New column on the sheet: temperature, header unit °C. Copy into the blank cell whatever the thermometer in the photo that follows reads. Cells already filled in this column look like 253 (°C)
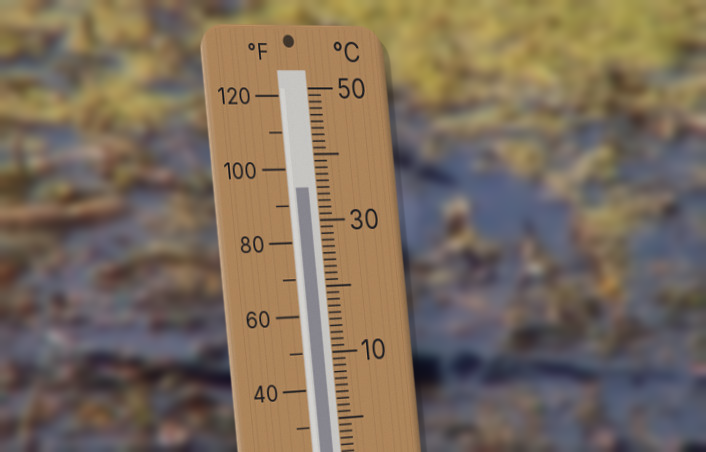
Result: 35 (°C)
